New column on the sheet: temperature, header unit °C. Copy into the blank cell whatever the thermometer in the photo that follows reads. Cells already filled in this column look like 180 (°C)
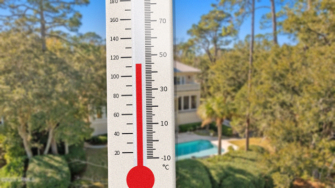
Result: 45 (°C)
